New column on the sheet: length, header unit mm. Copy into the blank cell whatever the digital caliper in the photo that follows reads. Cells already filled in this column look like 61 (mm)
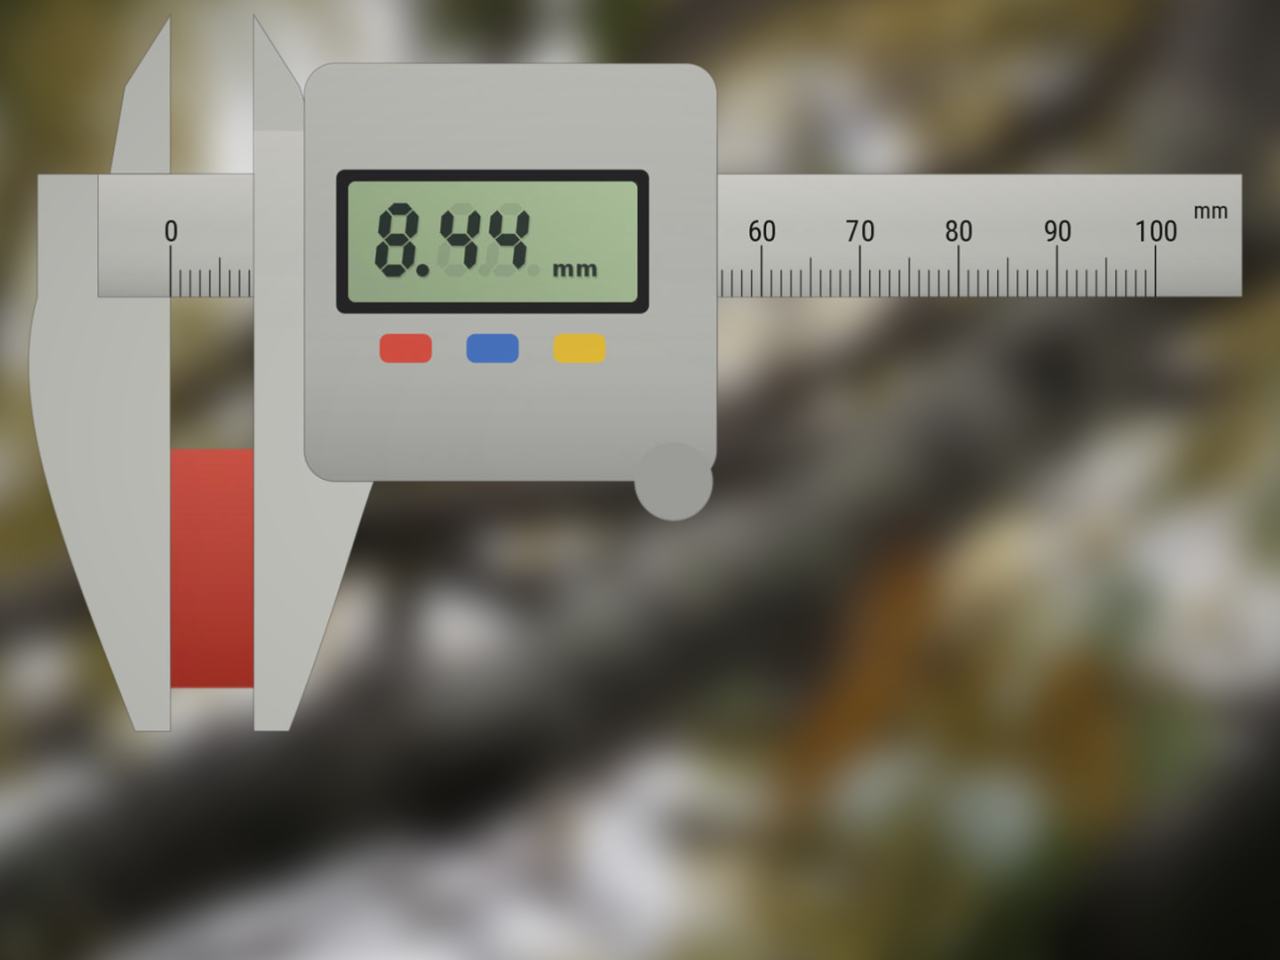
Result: 8.44 (mm)
